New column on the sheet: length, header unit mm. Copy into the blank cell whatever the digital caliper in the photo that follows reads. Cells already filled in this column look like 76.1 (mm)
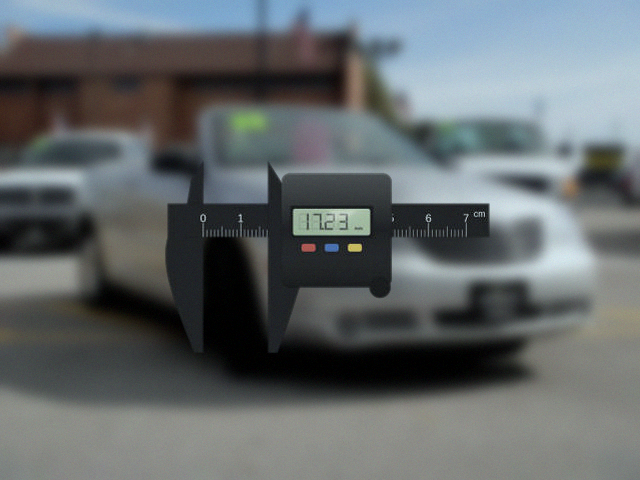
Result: 17.23 (mm)
